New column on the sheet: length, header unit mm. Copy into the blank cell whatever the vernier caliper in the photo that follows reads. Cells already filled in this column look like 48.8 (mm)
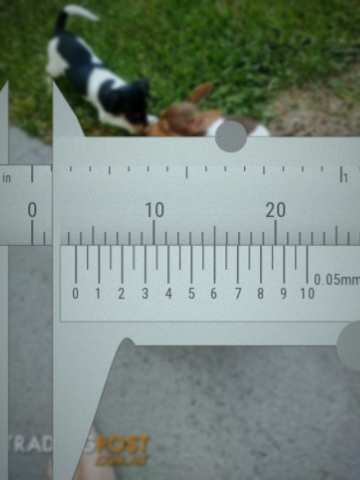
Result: 3.6 (mm)
